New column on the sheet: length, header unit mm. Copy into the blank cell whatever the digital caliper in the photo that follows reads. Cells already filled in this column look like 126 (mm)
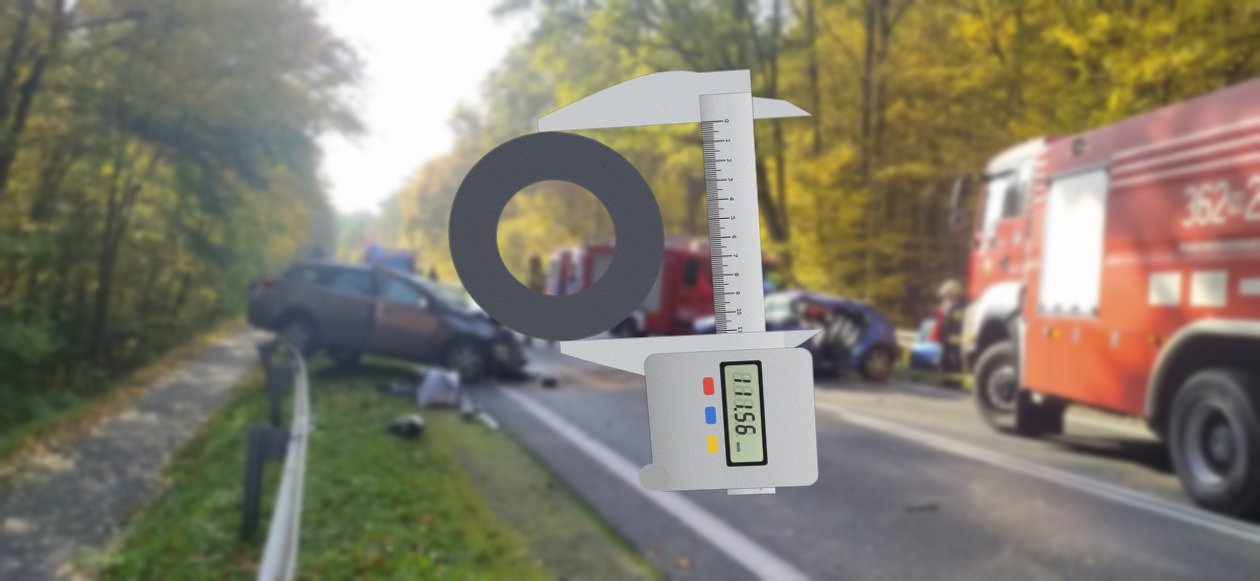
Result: 111.56 (mm)
